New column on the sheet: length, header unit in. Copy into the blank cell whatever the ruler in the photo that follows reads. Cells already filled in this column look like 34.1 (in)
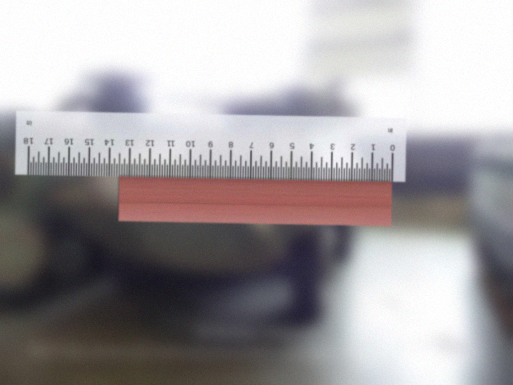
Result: 13.5 (in)
